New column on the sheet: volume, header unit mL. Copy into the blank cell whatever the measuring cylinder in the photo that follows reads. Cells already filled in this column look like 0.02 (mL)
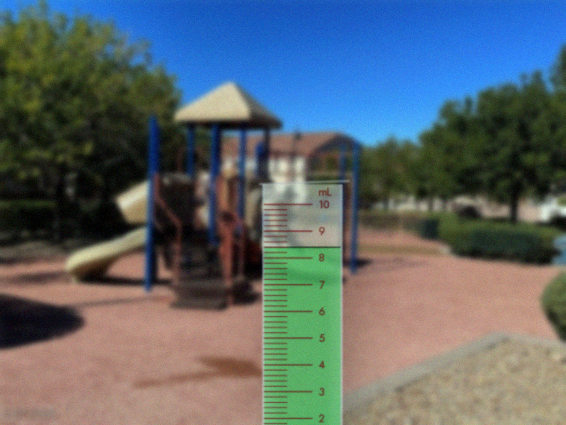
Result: 8.4 (mL)
